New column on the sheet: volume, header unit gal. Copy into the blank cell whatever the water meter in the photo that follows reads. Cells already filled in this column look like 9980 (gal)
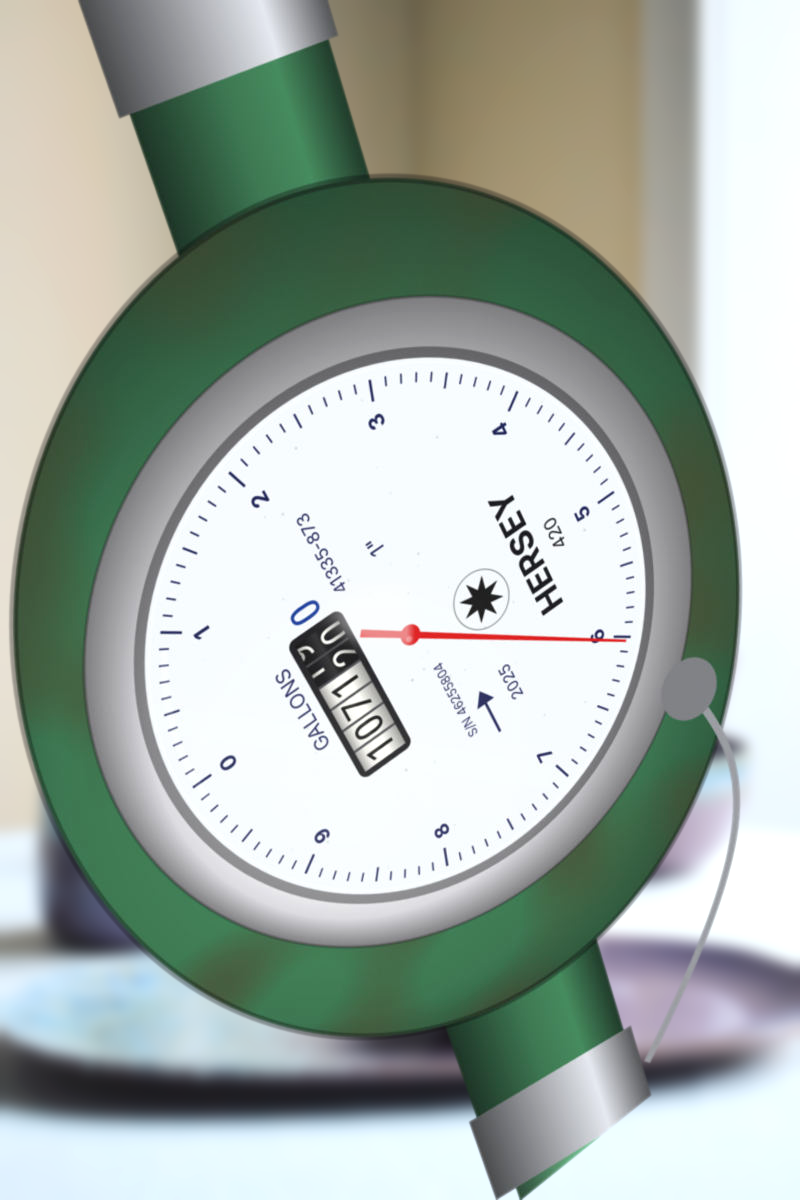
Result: 1071196.0 (gal)
